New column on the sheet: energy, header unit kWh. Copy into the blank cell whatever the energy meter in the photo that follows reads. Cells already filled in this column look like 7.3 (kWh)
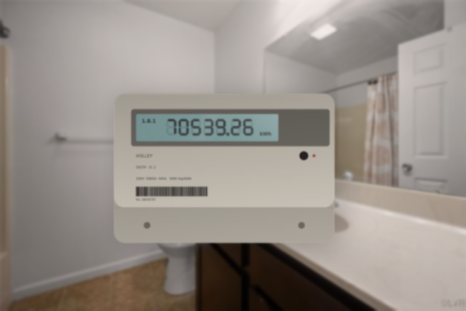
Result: 70539.26 (kWh)
